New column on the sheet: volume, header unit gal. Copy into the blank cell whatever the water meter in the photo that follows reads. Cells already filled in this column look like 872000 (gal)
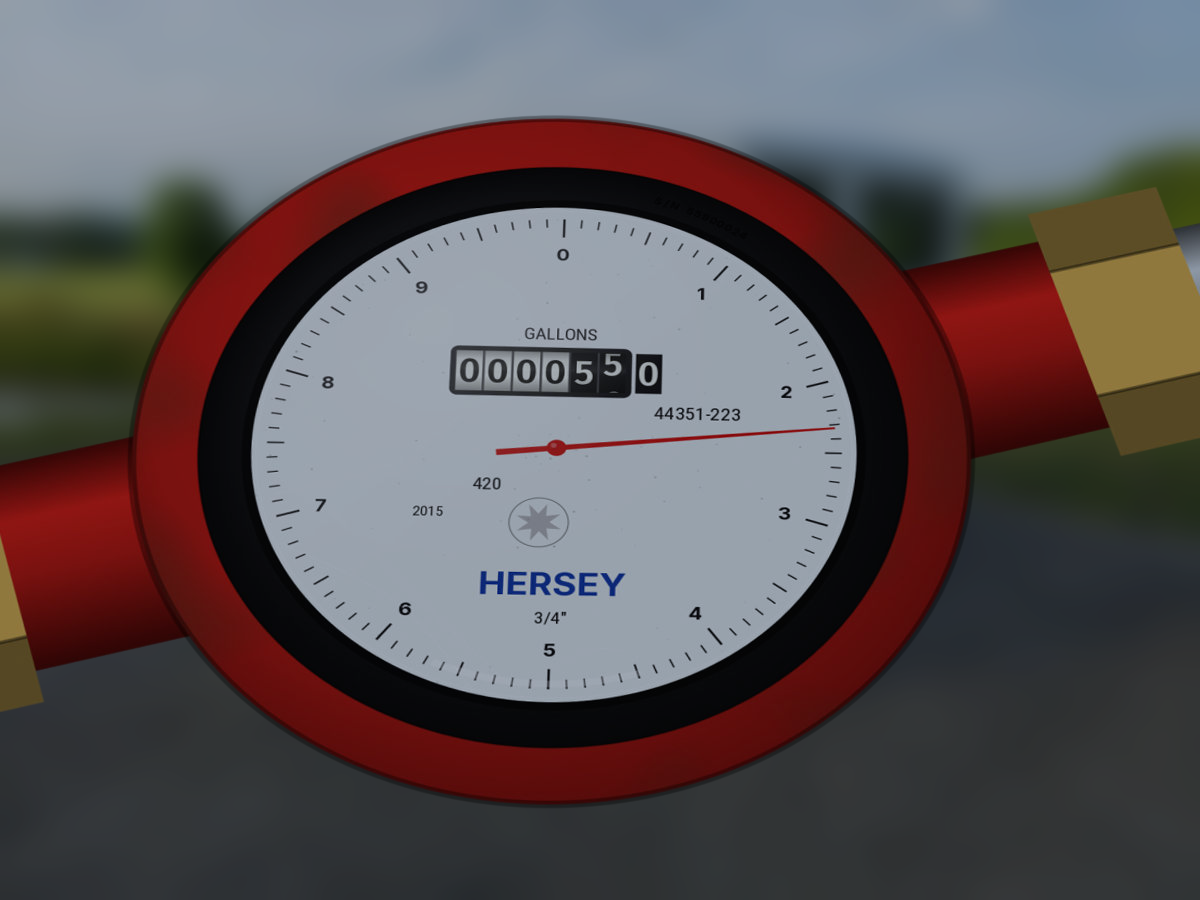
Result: 552.3 (gal)
